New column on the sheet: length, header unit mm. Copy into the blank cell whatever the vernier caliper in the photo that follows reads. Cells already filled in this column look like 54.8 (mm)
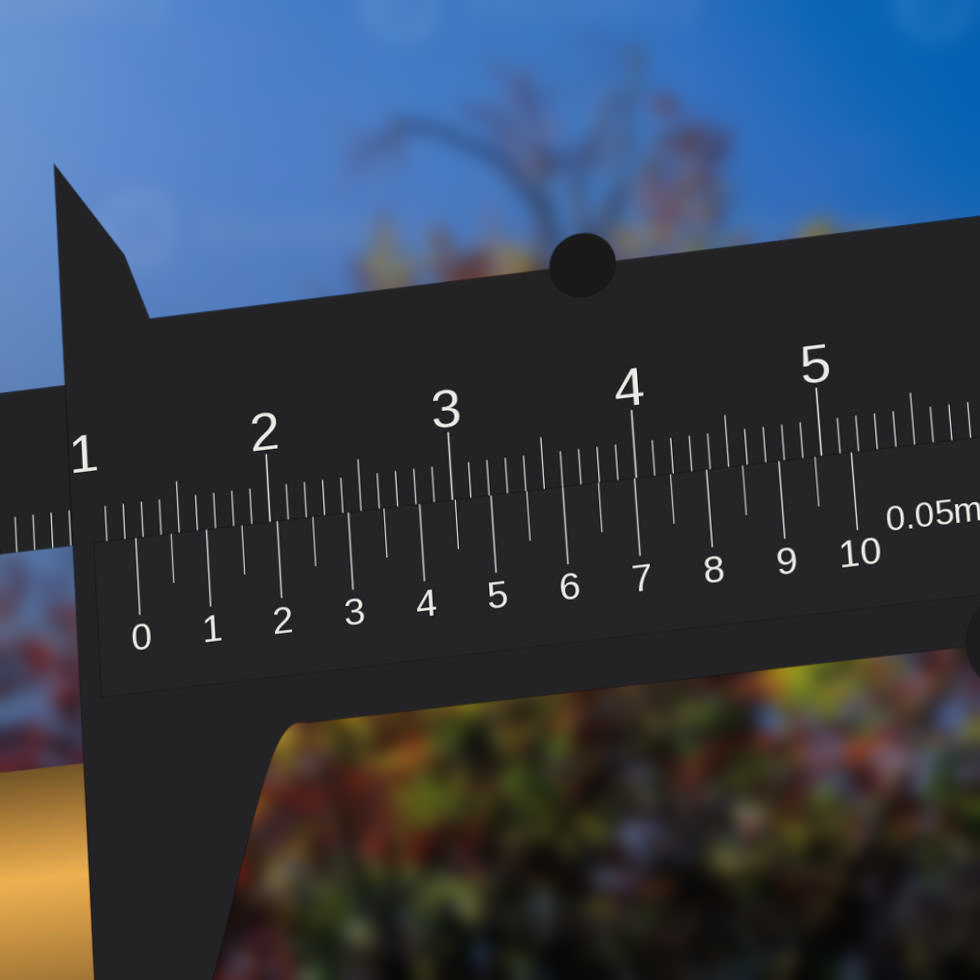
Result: 12.6 (mm)
